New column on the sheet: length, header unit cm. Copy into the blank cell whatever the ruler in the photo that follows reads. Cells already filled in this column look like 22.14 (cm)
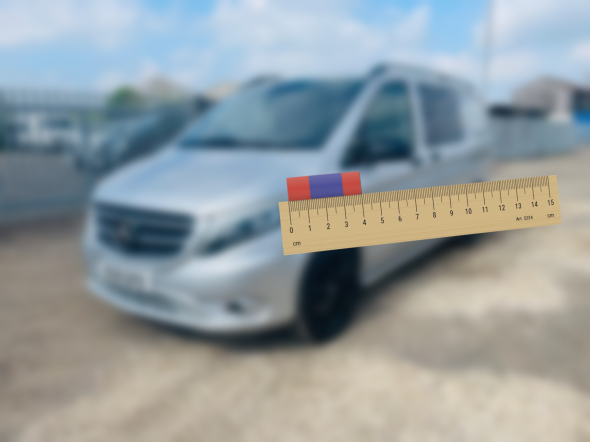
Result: 4 (cm)
